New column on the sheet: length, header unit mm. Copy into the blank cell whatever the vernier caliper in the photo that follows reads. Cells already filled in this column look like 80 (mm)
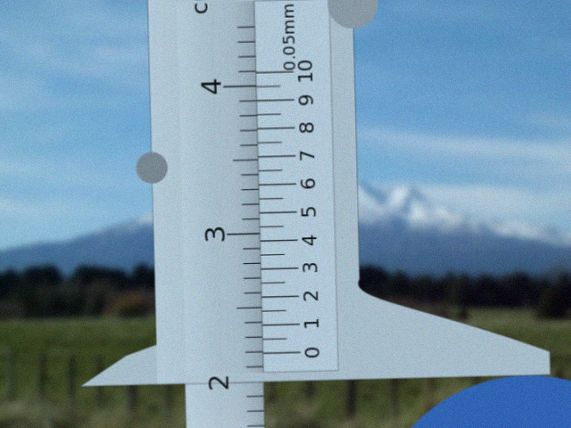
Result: 21.9 (mm)
